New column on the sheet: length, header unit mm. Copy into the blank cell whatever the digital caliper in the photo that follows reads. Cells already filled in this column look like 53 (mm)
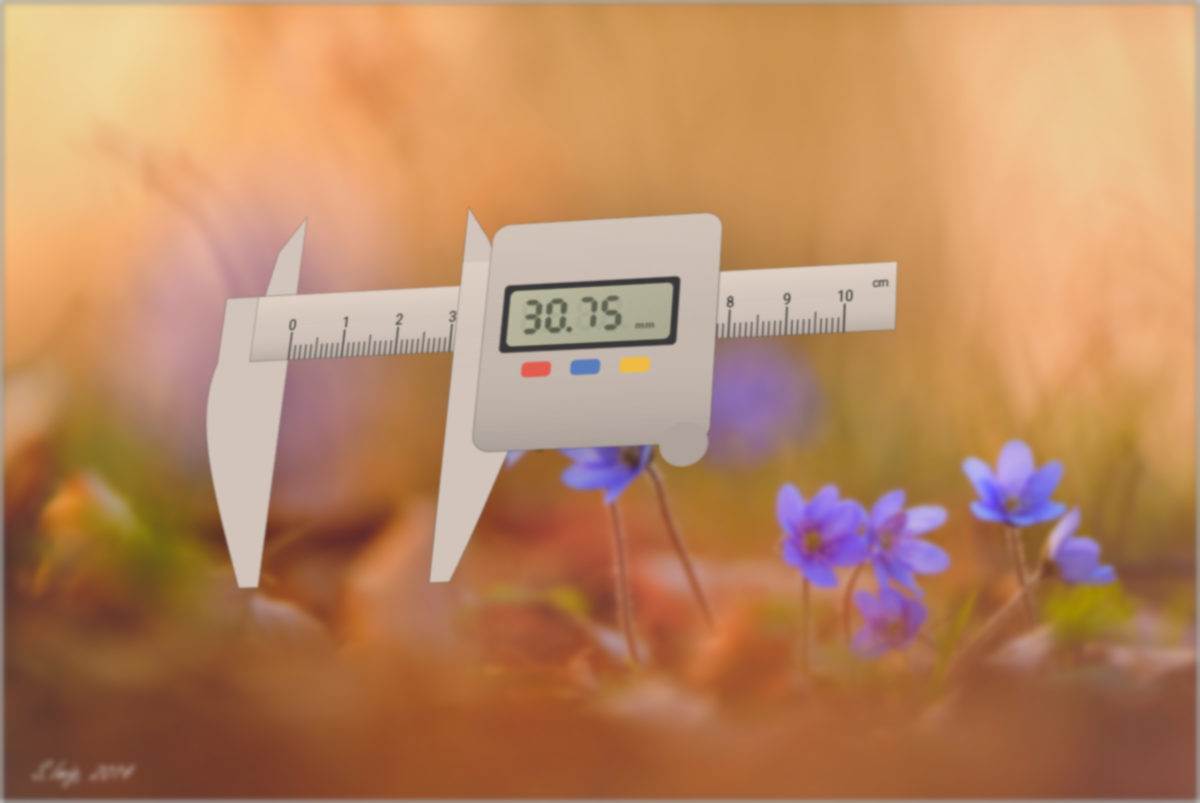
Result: 30.75 (mm)
